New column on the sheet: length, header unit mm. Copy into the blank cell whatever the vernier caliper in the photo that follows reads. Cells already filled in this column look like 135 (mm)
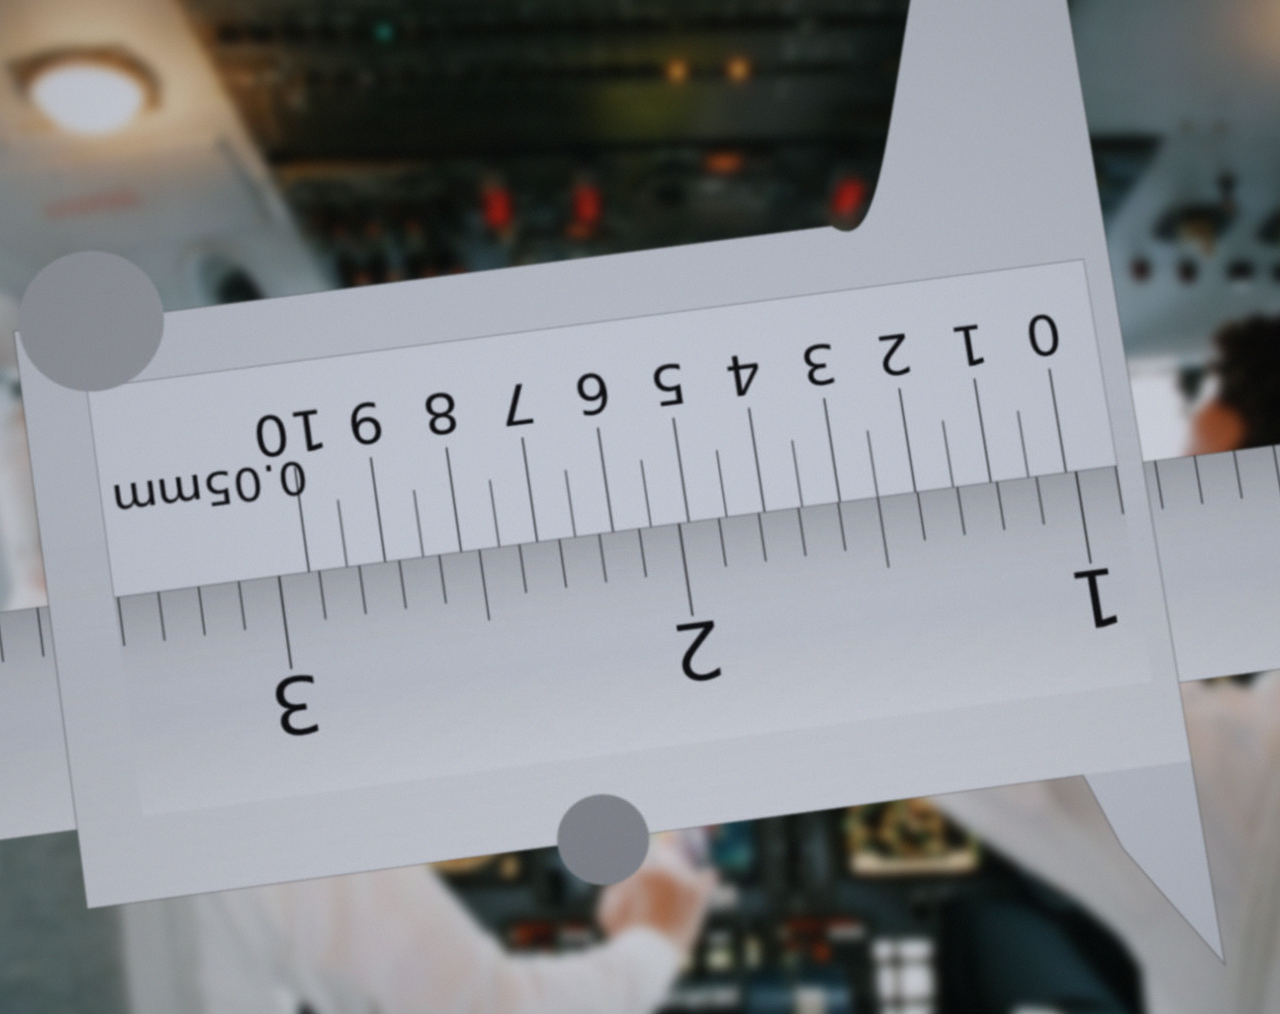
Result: 10.25 (mm)
